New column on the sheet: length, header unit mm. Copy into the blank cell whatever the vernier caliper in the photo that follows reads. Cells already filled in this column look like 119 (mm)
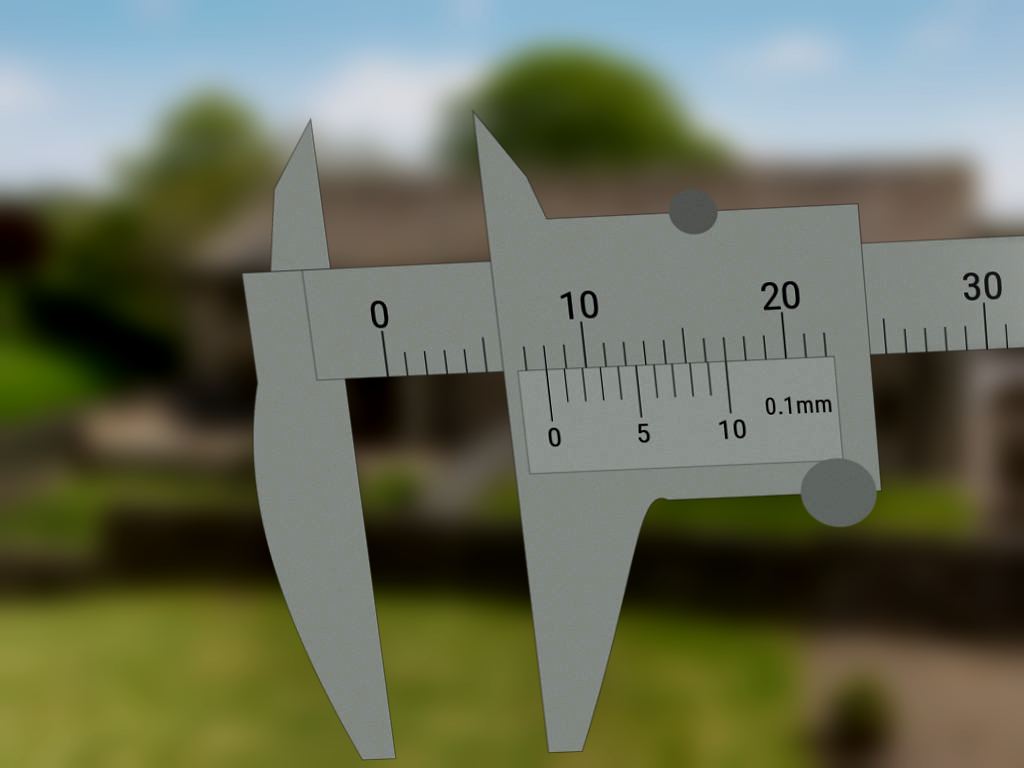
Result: 8.0 (mm)
